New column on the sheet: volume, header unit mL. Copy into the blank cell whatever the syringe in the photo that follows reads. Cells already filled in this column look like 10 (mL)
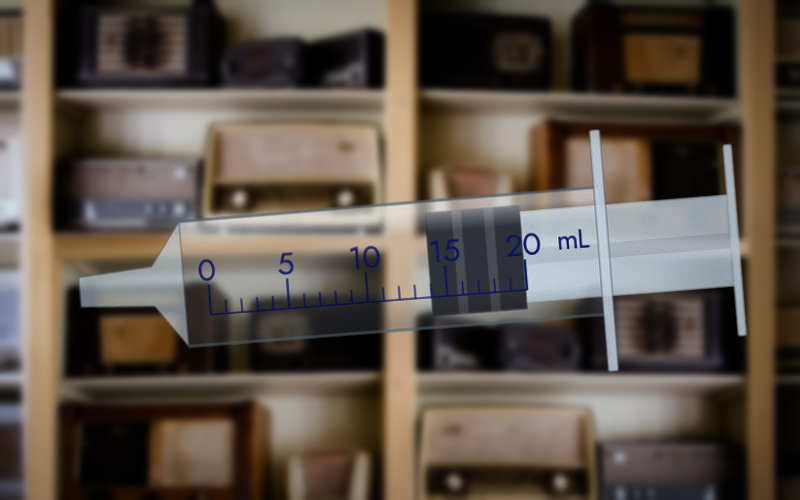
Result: 14 (mL)
